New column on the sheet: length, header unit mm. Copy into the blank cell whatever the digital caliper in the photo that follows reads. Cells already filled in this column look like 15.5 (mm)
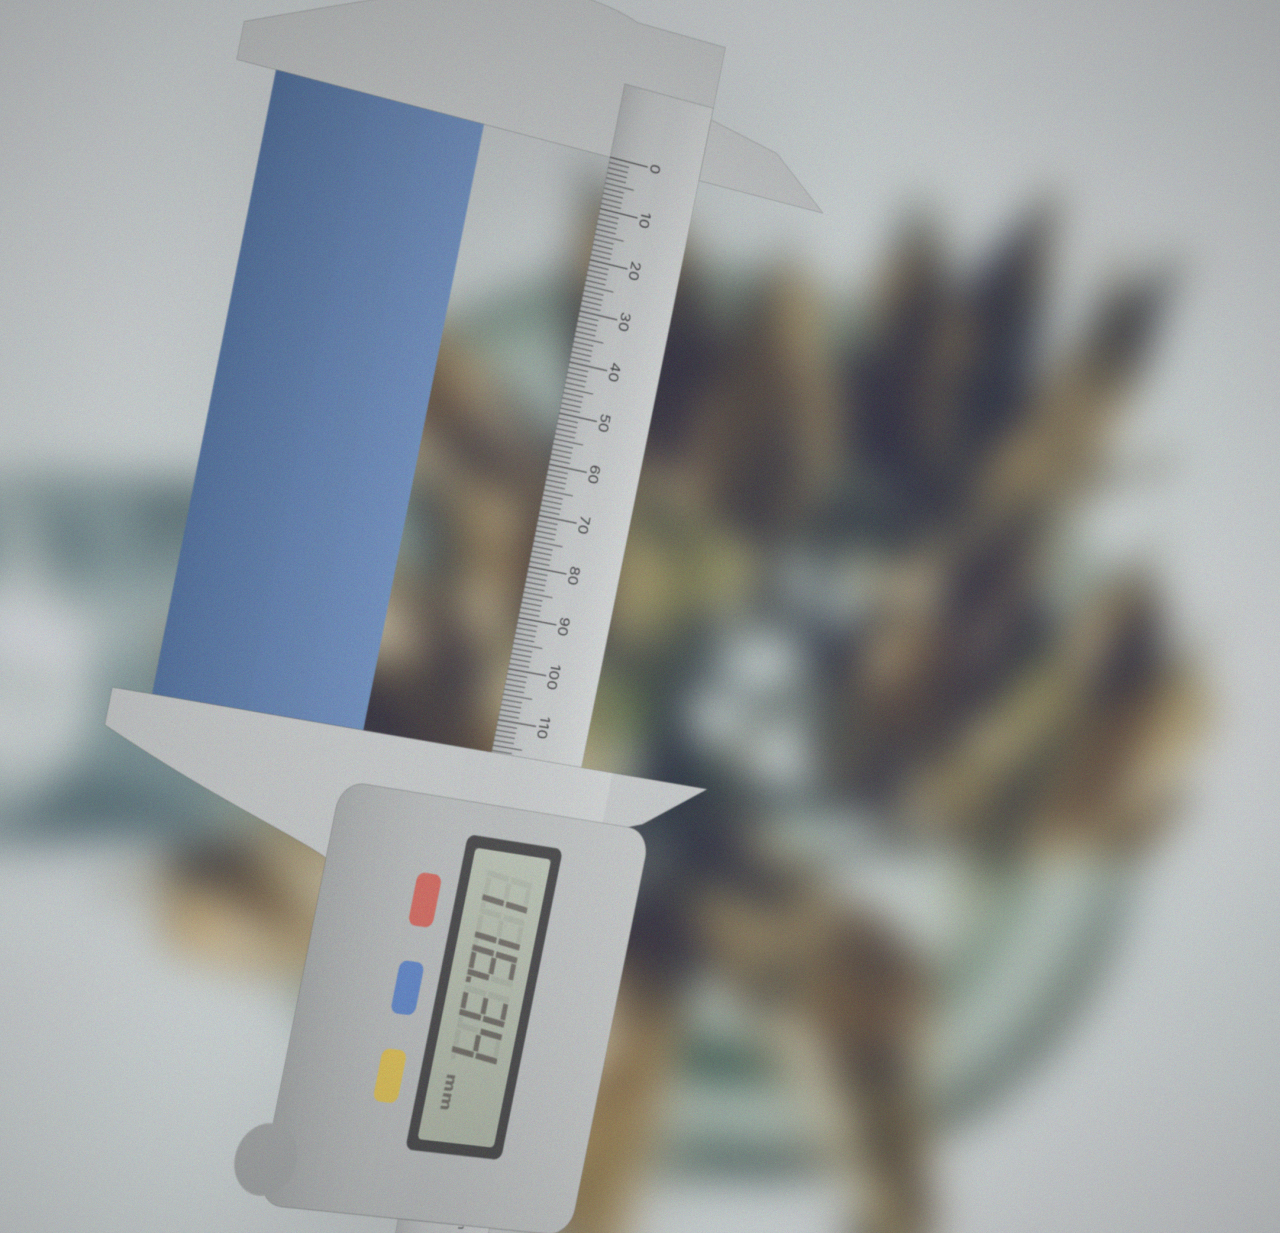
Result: 116.34 (mm)
